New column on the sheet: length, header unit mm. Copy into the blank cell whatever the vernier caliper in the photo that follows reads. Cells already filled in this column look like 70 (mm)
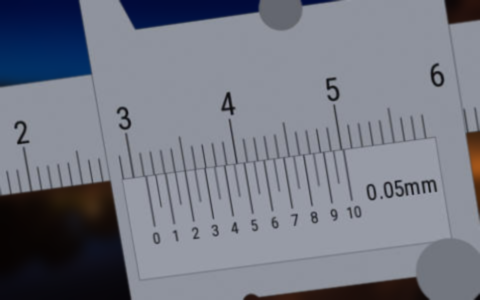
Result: 31.2 (mm)
